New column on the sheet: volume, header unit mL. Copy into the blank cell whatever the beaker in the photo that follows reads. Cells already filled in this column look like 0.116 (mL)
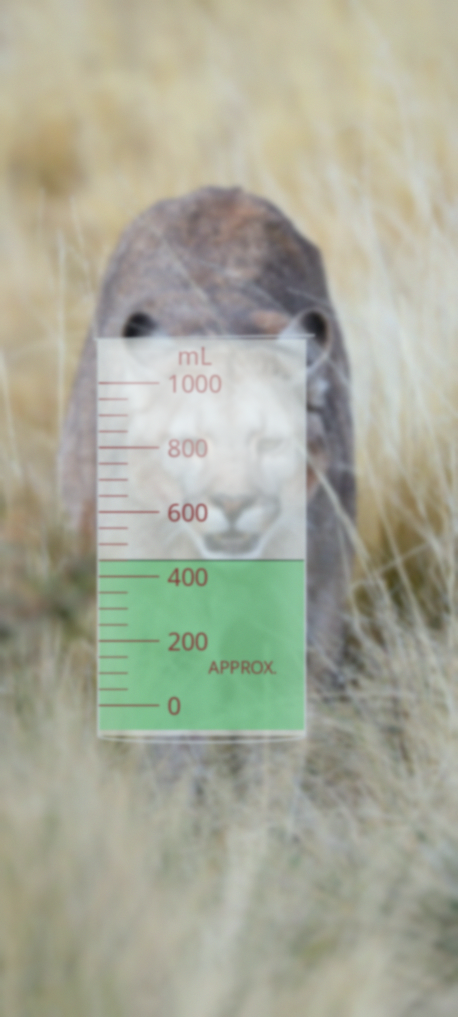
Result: 450 (mL)
